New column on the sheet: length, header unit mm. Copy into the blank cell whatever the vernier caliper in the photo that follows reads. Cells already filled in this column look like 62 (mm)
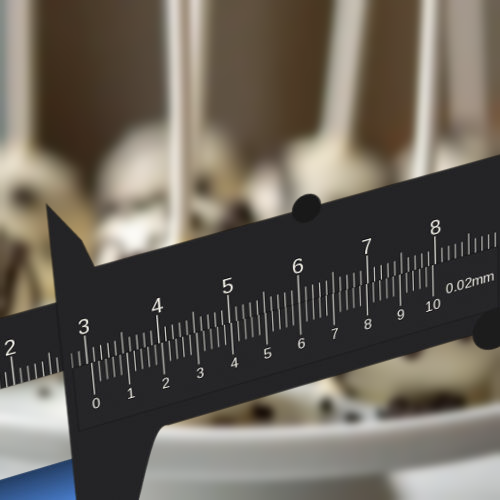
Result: 30.6 (mm)
